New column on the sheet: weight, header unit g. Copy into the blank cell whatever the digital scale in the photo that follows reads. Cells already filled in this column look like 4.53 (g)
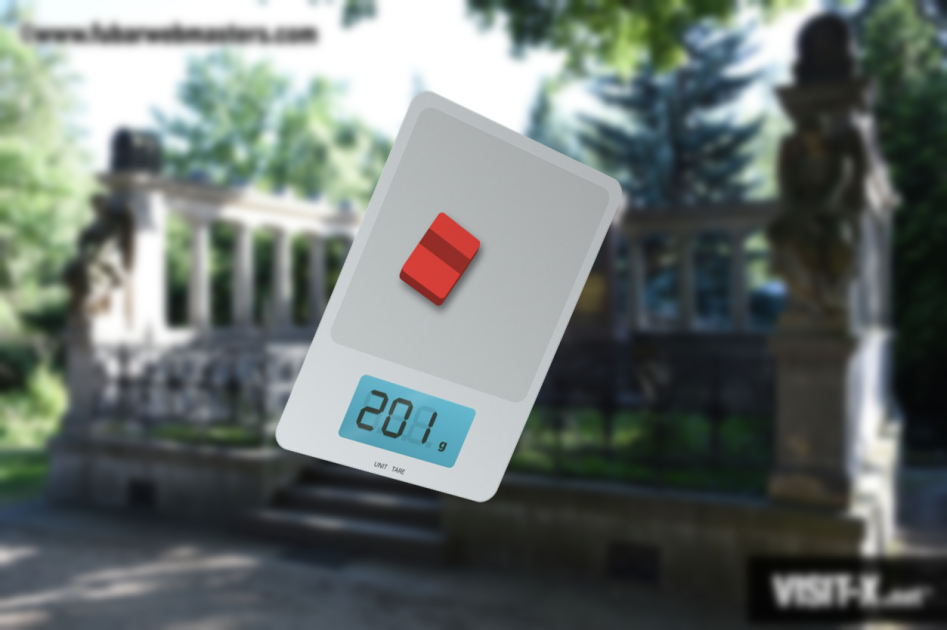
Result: 201 (g)
